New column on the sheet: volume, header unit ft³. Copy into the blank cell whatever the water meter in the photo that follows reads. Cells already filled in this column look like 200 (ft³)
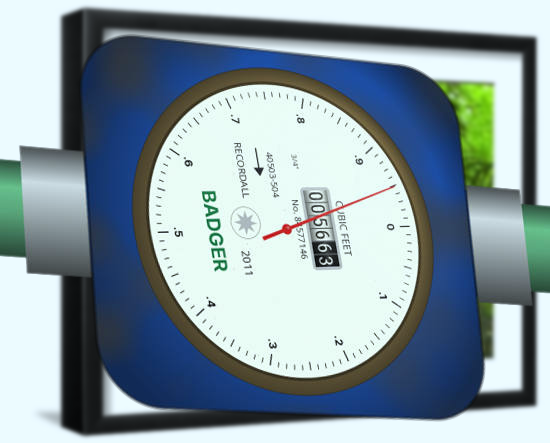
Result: 5662.95 (ft³)
